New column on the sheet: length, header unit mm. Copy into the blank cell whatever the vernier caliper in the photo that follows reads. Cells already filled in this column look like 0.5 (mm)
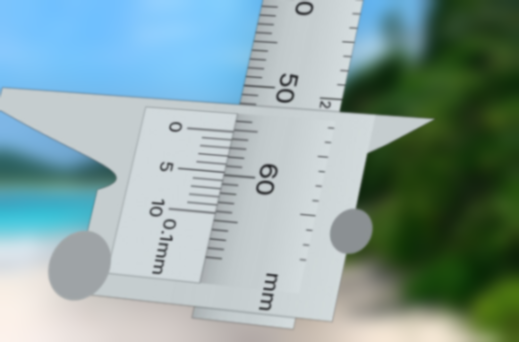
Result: 55.2 (mm)
